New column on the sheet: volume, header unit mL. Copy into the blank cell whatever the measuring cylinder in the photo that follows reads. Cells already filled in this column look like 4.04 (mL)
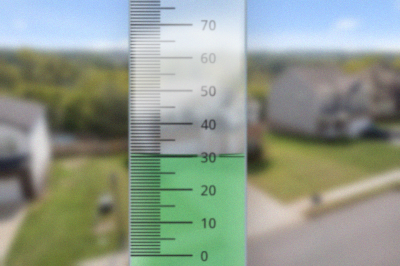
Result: 30 (mL)
